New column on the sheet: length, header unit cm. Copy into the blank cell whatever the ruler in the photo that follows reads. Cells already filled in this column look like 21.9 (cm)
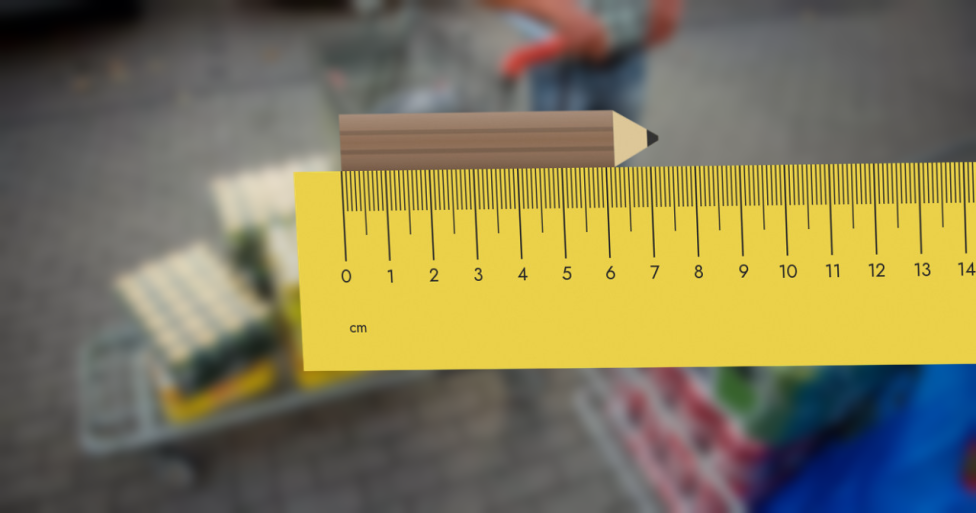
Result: 7.2 (cm)
